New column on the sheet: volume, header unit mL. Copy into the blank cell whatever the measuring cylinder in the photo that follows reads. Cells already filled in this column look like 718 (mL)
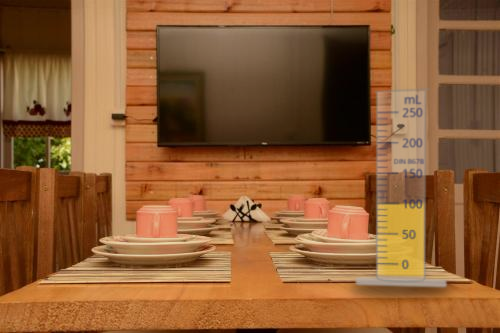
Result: 100 (mL)
